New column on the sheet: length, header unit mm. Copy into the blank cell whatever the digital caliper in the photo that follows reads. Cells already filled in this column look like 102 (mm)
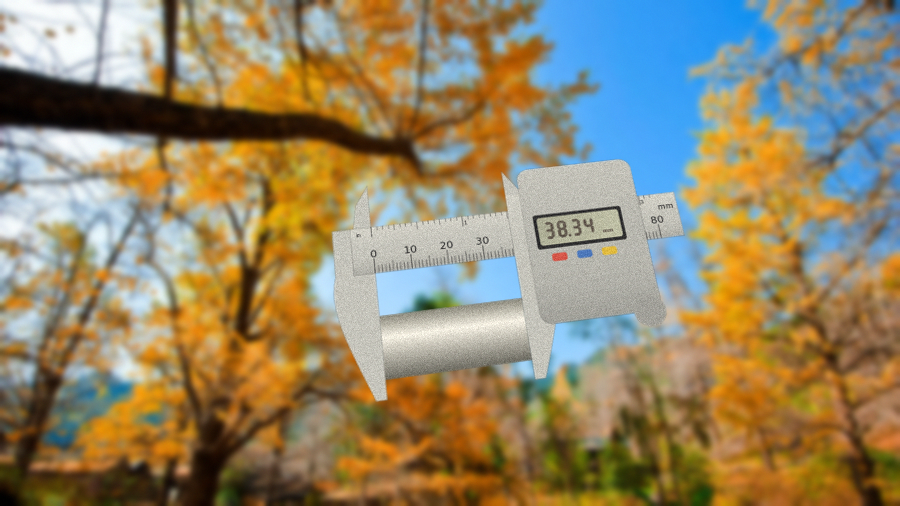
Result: 38.34 (mm)
